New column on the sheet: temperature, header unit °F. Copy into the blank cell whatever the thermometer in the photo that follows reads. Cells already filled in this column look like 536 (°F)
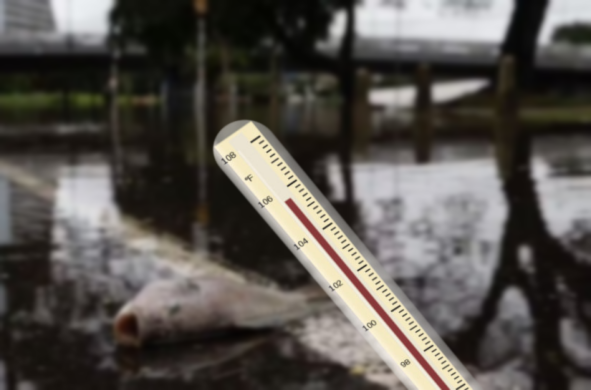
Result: 105.6 (°F)
